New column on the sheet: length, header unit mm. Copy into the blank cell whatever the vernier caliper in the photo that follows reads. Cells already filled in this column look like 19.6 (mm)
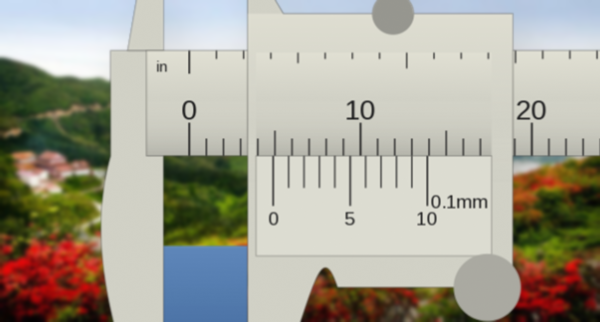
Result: 4.9 (mm)
